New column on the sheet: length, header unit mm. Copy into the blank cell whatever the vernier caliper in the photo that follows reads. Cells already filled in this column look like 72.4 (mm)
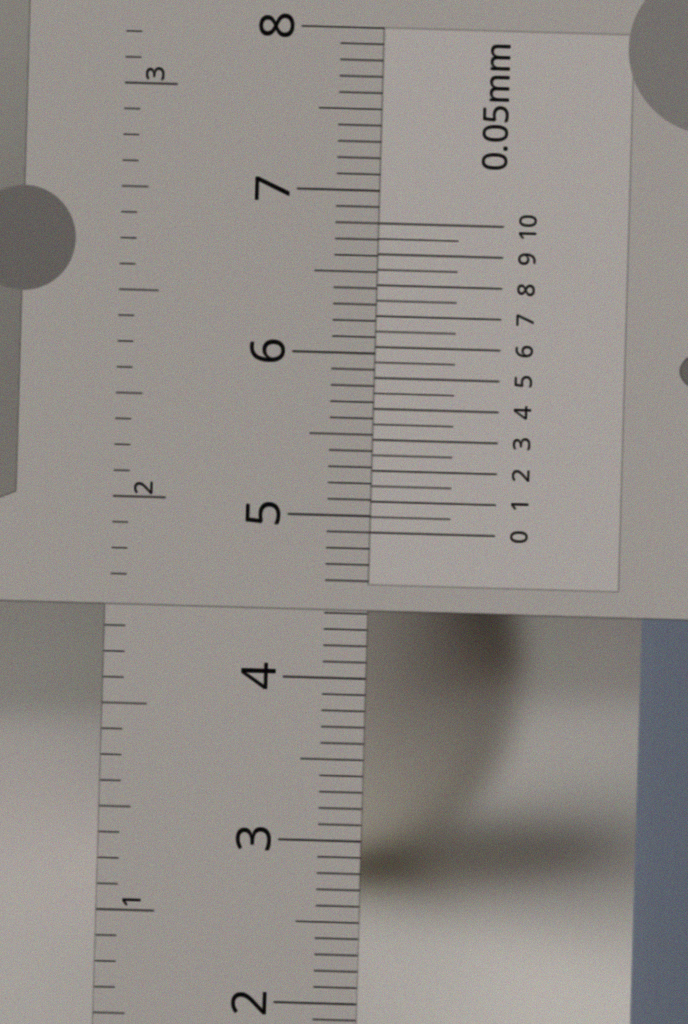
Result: 49.0 (mm)
